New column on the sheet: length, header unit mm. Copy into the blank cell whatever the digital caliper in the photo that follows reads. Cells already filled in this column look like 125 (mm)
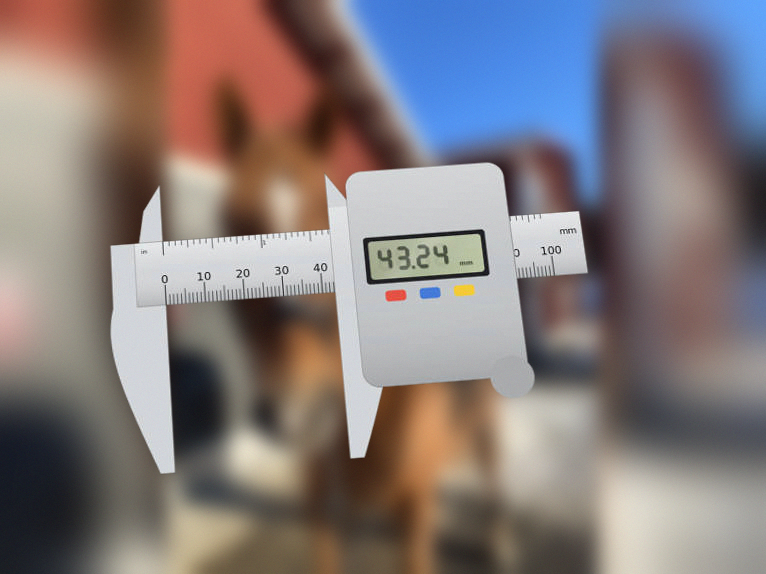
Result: 43.24 (mm)
